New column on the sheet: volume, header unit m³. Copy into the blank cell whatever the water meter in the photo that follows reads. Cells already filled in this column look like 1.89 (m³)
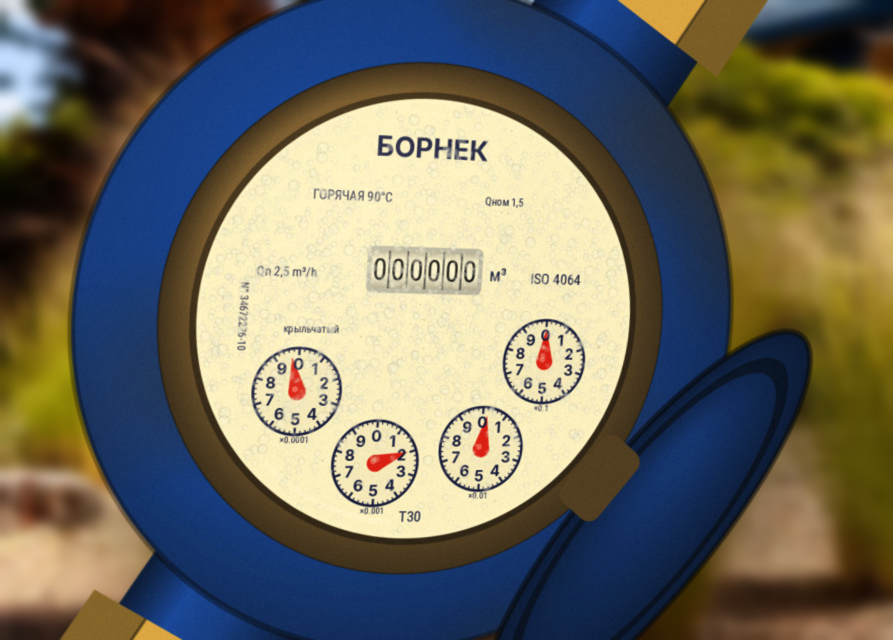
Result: 0.0019 (m³)
